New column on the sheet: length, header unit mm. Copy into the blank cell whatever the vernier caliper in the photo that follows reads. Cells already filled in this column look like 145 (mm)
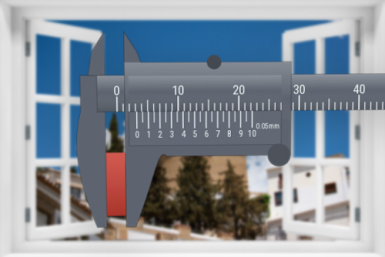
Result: 3.2 (mm)
